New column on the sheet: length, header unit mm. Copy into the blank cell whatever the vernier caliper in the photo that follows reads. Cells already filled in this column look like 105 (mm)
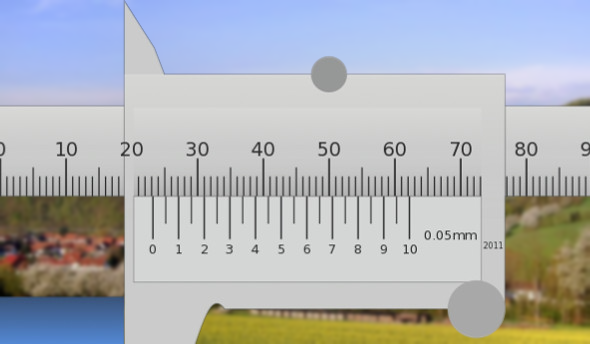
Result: 23.2 (mm)
